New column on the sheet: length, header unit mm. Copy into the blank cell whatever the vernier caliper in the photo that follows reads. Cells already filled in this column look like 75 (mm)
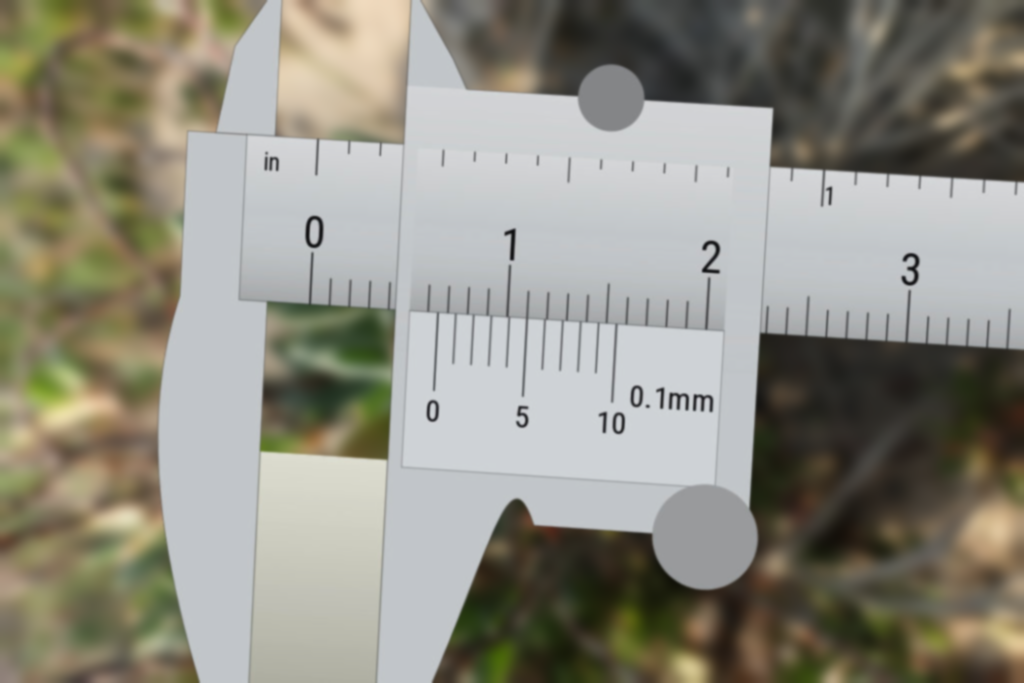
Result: 6.5 (mm)
